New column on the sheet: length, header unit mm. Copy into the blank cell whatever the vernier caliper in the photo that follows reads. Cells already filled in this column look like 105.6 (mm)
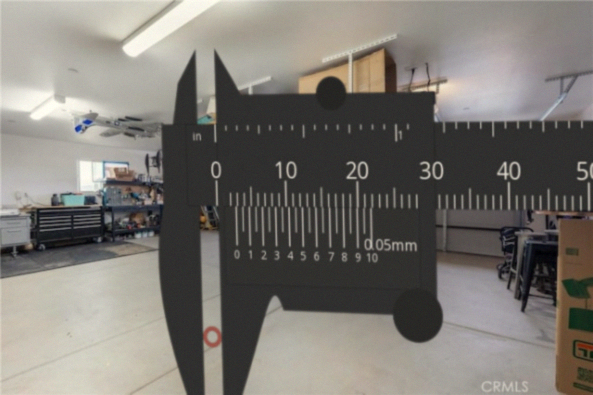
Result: 2.8 (mm)
